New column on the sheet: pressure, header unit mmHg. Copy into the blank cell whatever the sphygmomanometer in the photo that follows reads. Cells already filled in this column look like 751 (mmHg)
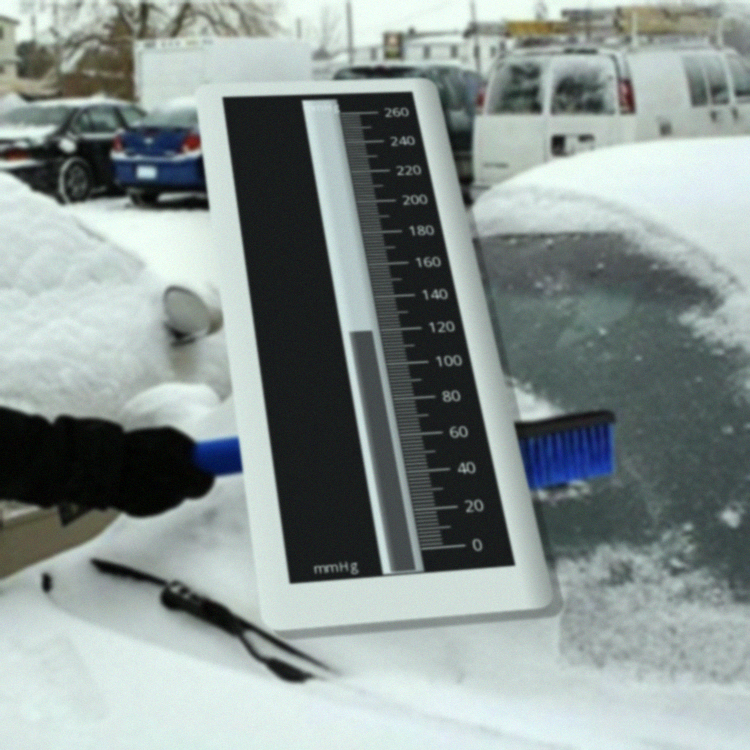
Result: 120 (mmHg)
